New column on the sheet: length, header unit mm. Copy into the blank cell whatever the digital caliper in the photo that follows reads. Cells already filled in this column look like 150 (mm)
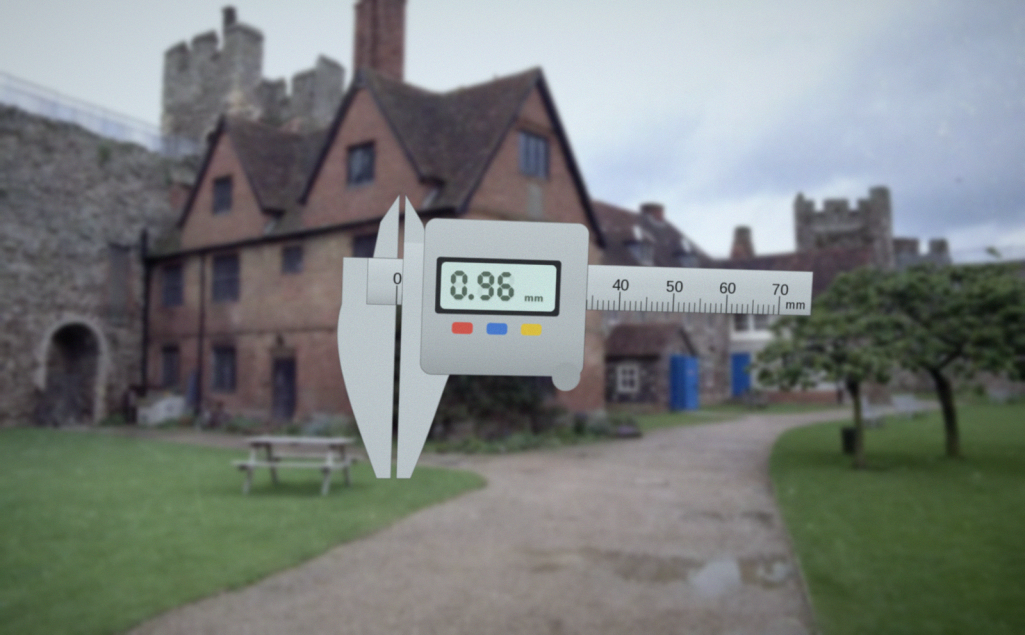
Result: 0.96 (mm)
